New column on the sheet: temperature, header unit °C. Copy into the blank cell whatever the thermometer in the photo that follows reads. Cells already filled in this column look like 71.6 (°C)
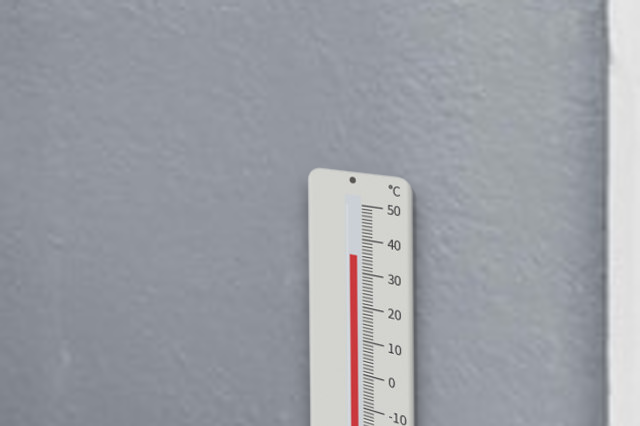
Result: 35 (°C)
